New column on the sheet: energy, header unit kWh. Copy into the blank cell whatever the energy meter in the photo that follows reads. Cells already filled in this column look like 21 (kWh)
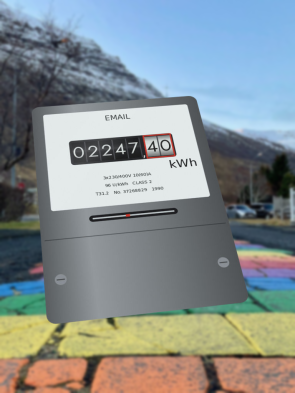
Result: 2247.40 (kWh)
